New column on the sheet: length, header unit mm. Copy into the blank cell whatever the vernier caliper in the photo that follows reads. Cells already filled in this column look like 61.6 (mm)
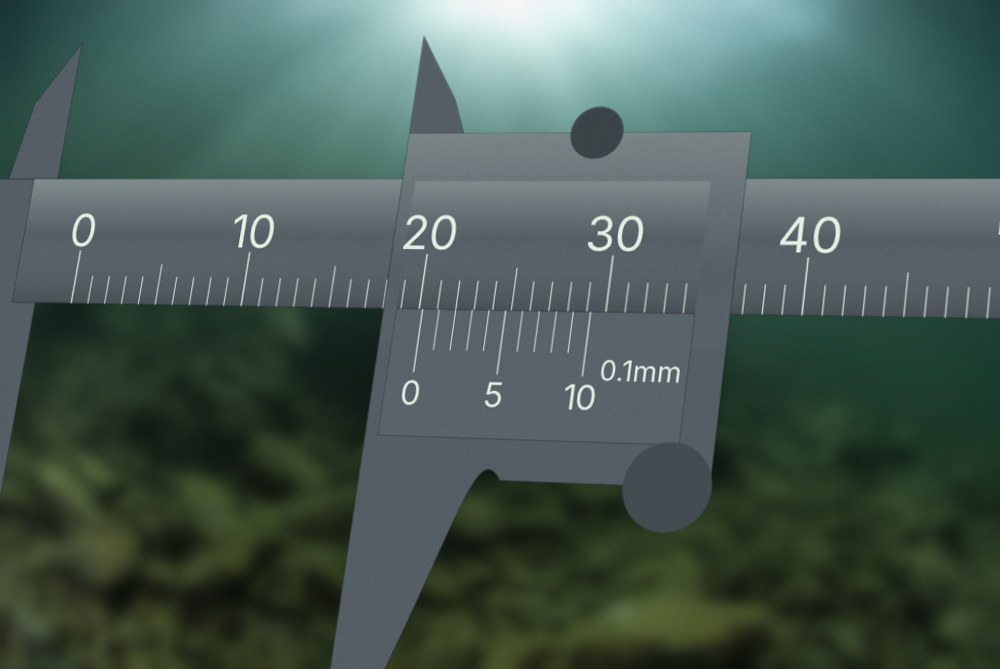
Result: 20.2 (mm)
